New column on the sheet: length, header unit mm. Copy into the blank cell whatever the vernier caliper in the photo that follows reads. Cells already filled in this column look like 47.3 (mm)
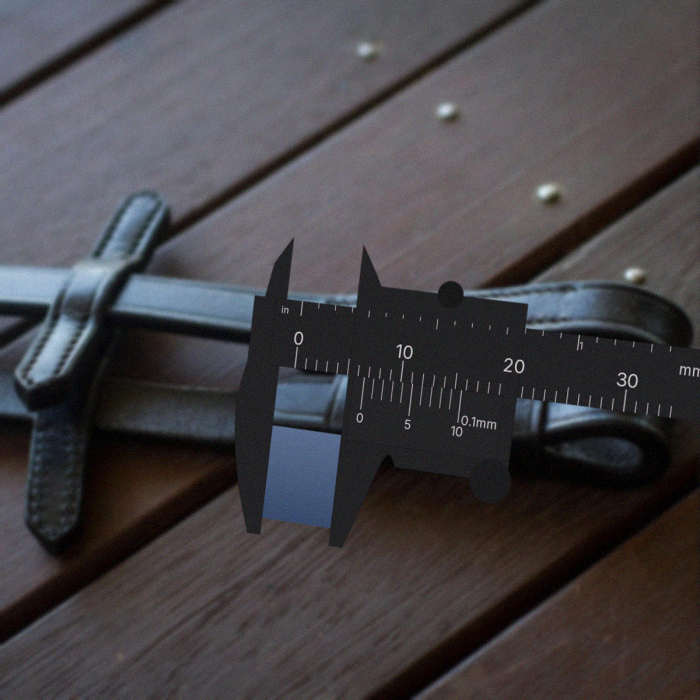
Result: 6.6 (mm)
